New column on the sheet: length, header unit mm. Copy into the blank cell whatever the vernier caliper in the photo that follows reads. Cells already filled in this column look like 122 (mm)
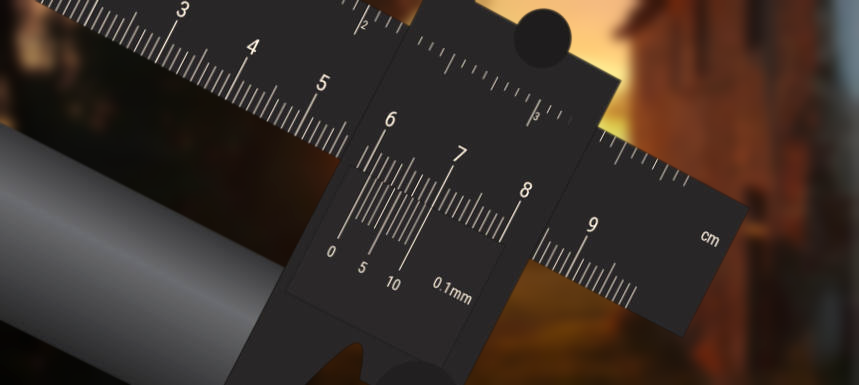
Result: 61.0 (mm)
